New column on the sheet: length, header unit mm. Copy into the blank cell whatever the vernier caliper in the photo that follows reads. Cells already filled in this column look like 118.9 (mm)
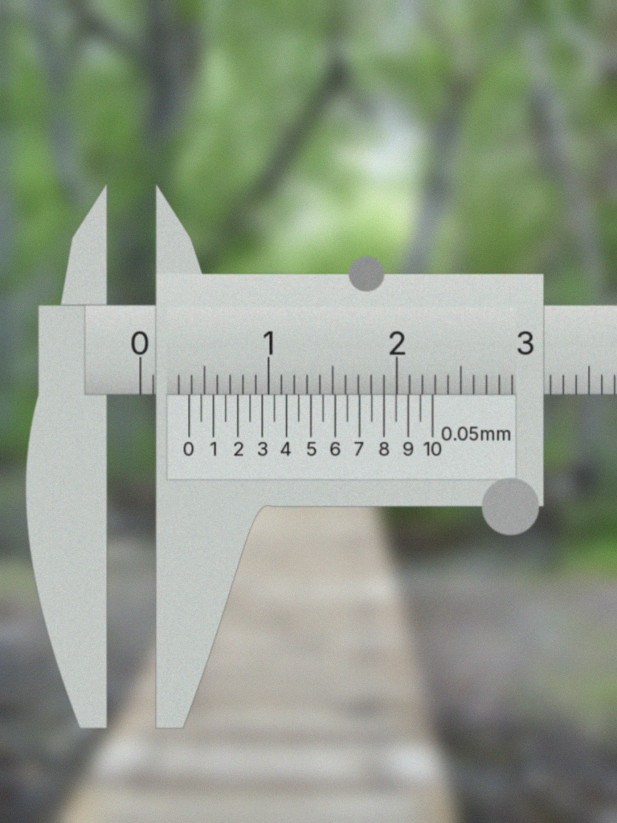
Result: 3.8 (mm)
